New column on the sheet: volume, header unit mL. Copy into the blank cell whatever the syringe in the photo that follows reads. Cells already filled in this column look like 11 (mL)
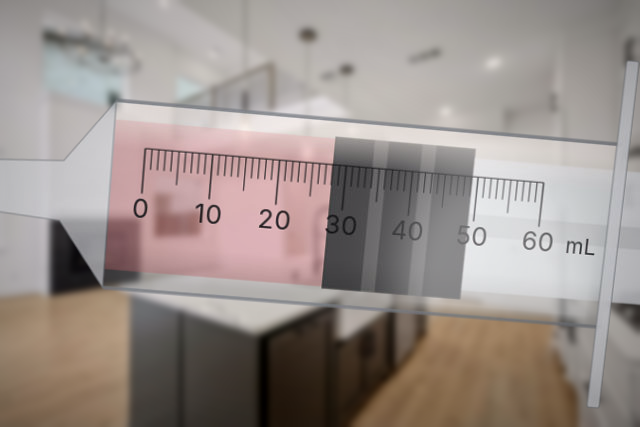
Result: 28 (mL)
